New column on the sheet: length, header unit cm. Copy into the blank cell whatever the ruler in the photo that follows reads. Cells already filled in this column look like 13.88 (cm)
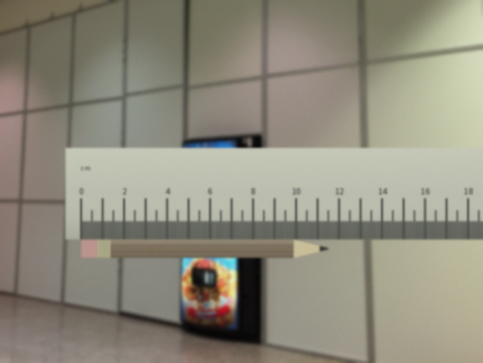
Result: 11.5 (cm)
